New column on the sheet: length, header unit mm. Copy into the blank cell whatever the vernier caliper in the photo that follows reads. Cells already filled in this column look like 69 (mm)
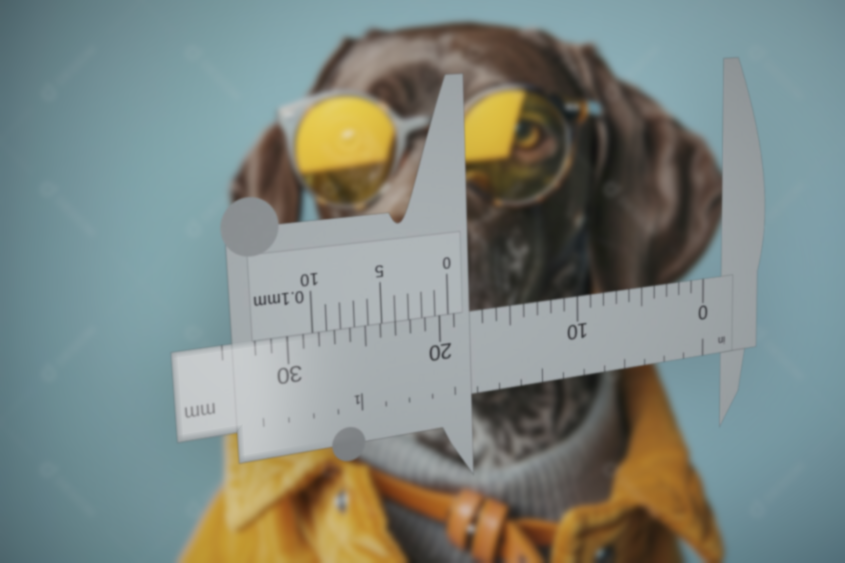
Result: 19.4 (mm)
